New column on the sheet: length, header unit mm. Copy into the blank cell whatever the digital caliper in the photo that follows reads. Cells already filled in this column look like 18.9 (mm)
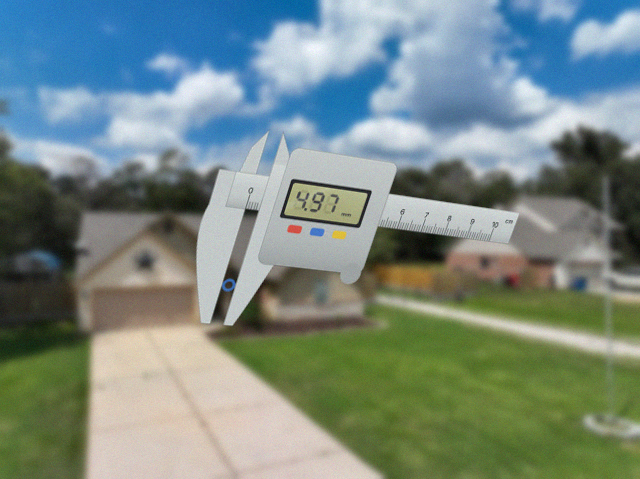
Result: 4.97 (mm)
